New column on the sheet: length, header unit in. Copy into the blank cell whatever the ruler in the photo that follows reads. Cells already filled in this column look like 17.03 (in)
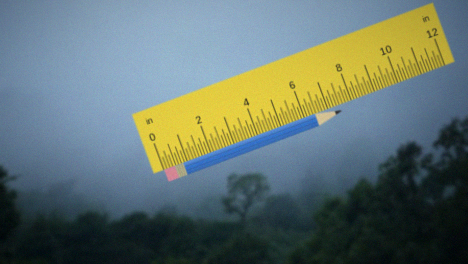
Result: 7.5 (in)
